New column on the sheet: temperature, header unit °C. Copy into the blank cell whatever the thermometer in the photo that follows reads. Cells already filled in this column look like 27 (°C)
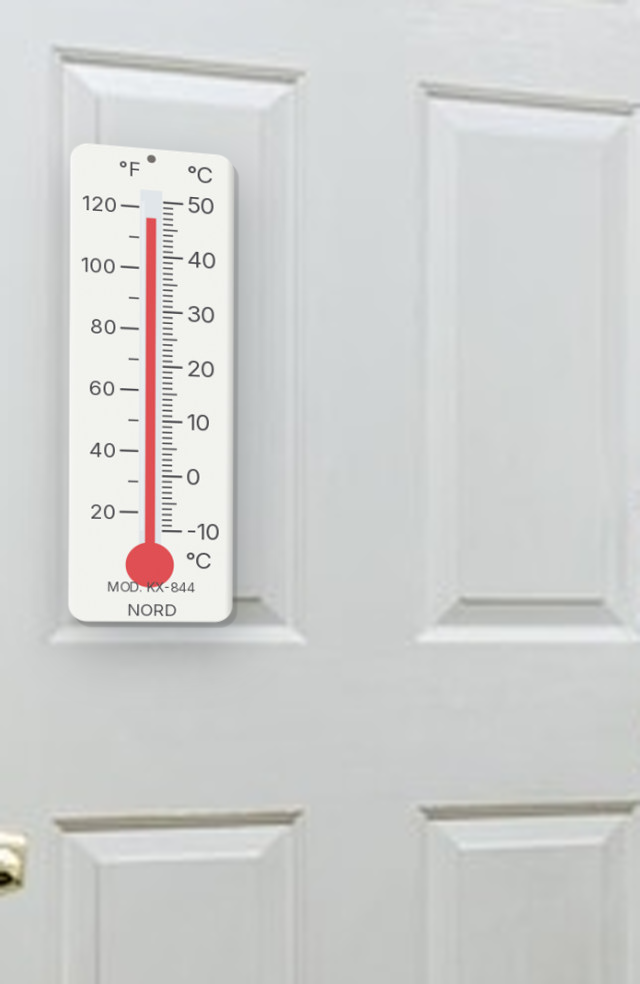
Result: 47 (°C)
